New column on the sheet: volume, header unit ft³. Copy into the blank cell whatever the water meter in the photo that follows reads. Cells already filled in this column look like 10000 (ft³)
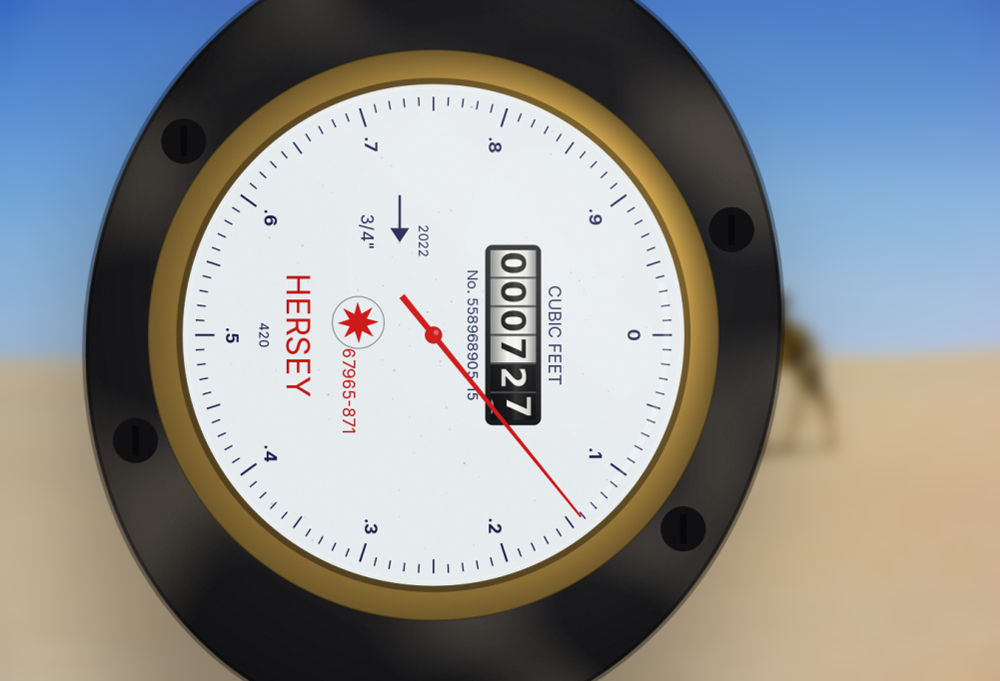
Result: 727.14 (ft³)
